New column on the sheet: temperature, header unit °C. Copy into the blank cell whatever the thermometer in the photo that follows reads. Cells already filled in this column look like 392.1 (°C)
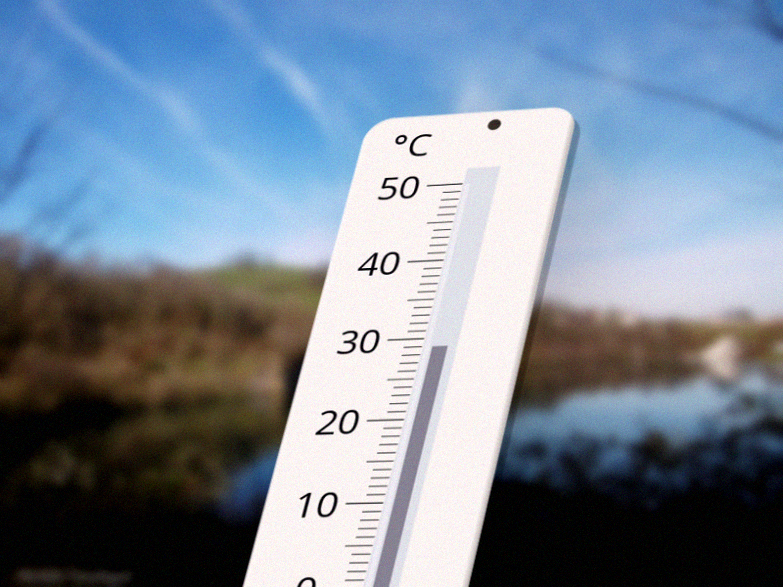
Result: 29 (°C)
